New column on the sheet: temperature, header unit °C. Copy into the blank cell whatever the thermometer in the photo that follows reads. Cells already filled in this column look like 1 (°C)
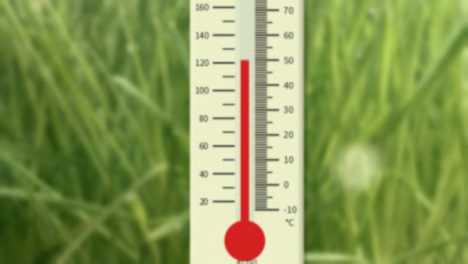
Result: 50 (°C)
